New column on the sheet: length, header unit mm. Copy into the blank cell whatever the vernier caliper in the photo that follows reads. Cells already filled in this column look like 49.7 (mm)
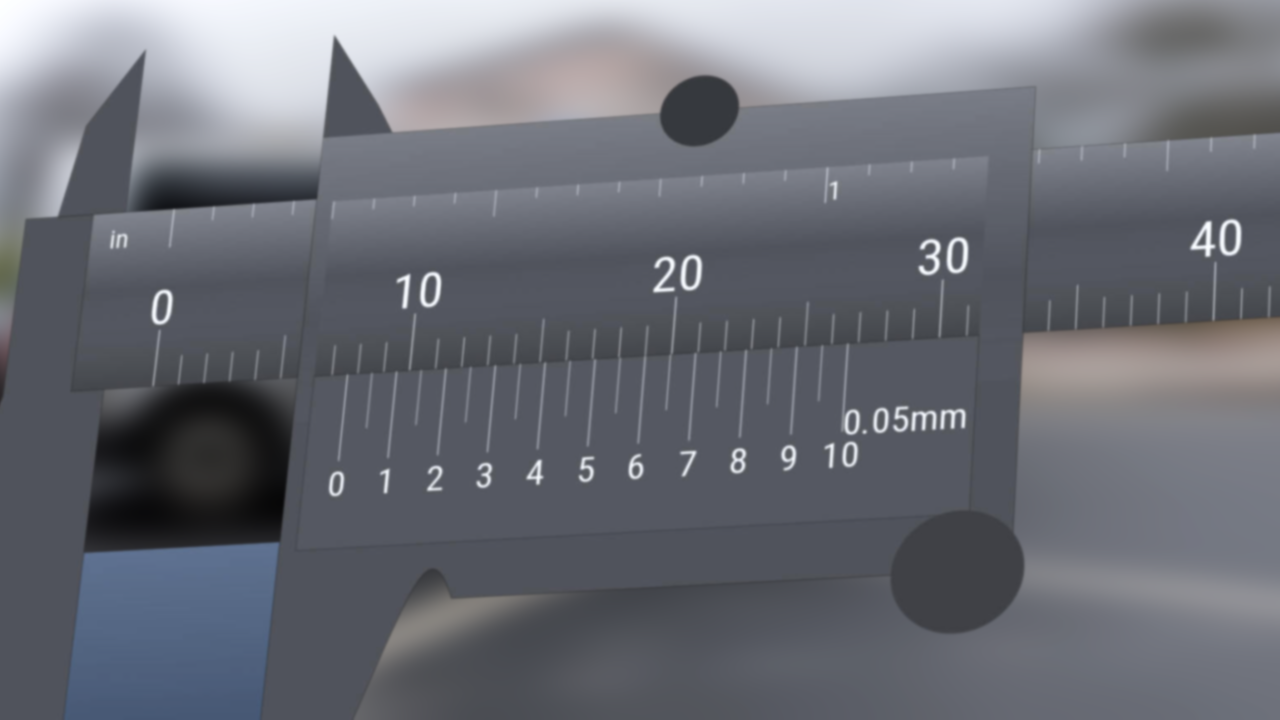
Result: 7.6 (mm)
